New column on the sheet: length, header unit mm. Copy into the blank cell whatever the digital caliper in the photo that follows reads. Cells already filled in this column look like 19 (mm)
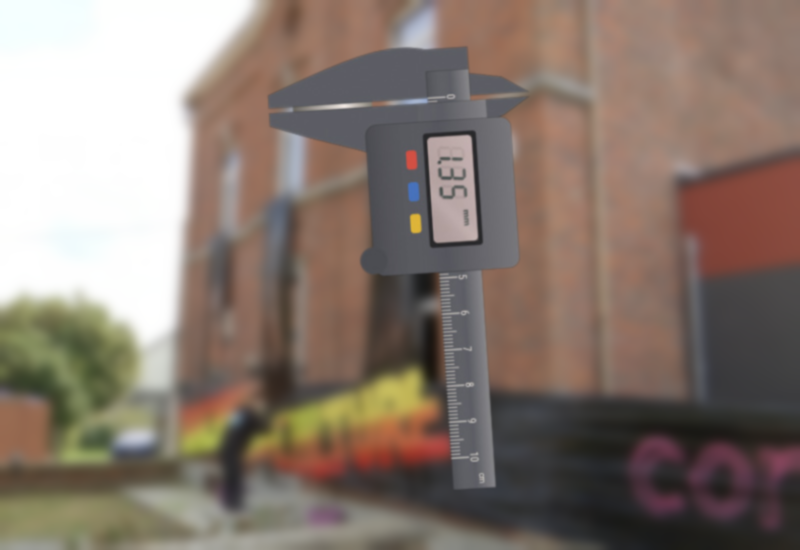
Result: 1.35 (mm)
